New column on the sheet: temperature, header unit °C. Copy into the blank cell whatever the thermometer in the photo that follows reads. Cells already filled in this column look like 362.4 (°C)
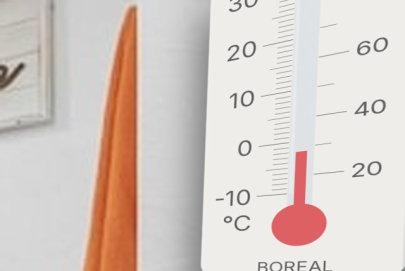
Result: -2 (°C)
